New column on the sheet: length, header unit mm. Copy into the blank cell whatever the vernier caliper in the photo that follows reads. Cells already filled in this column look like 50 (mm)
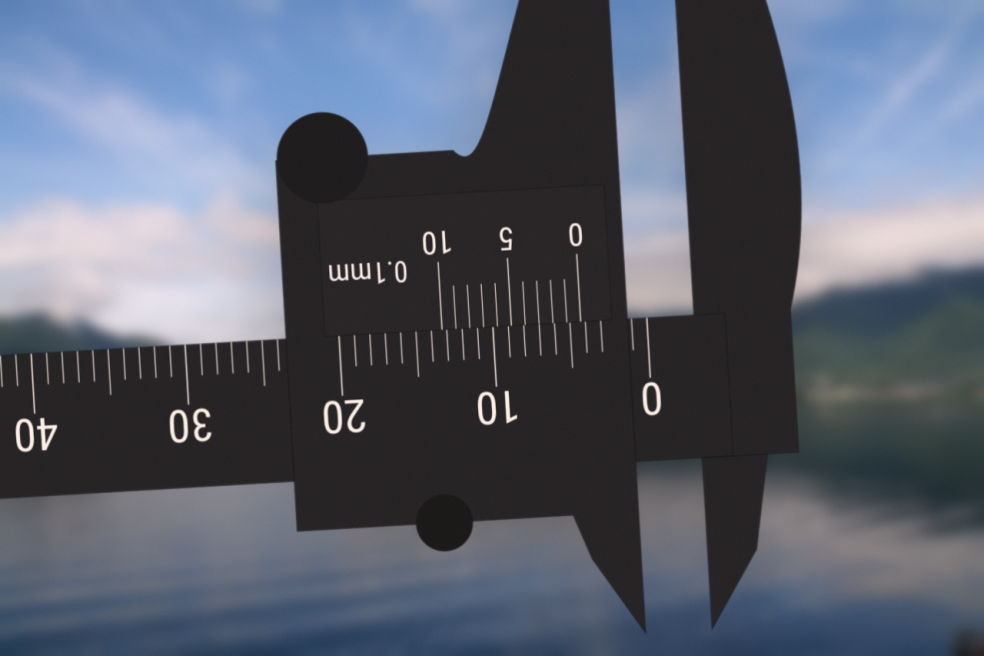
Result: 4.3 (mm)
